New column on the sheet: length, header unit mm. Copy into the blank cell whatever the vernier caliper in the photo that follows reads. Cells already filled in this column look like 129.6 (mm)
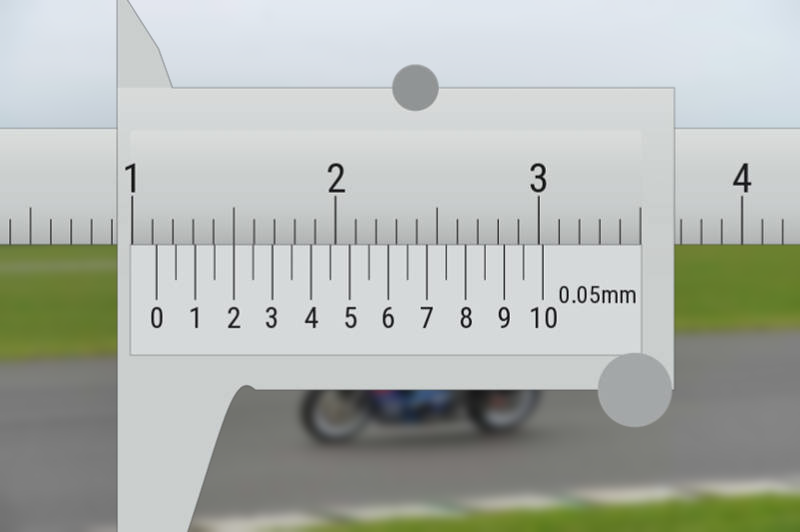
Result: 11.2 (mm)
